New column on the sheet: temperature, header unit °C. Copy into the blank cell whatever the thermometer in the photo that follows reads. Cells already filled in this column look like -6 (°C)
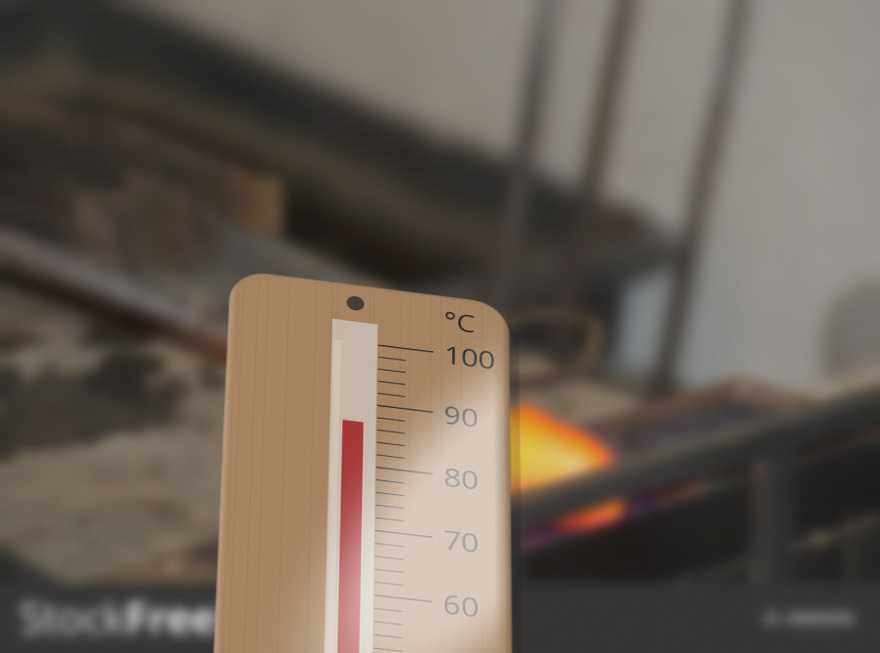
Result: 87 (°C)
